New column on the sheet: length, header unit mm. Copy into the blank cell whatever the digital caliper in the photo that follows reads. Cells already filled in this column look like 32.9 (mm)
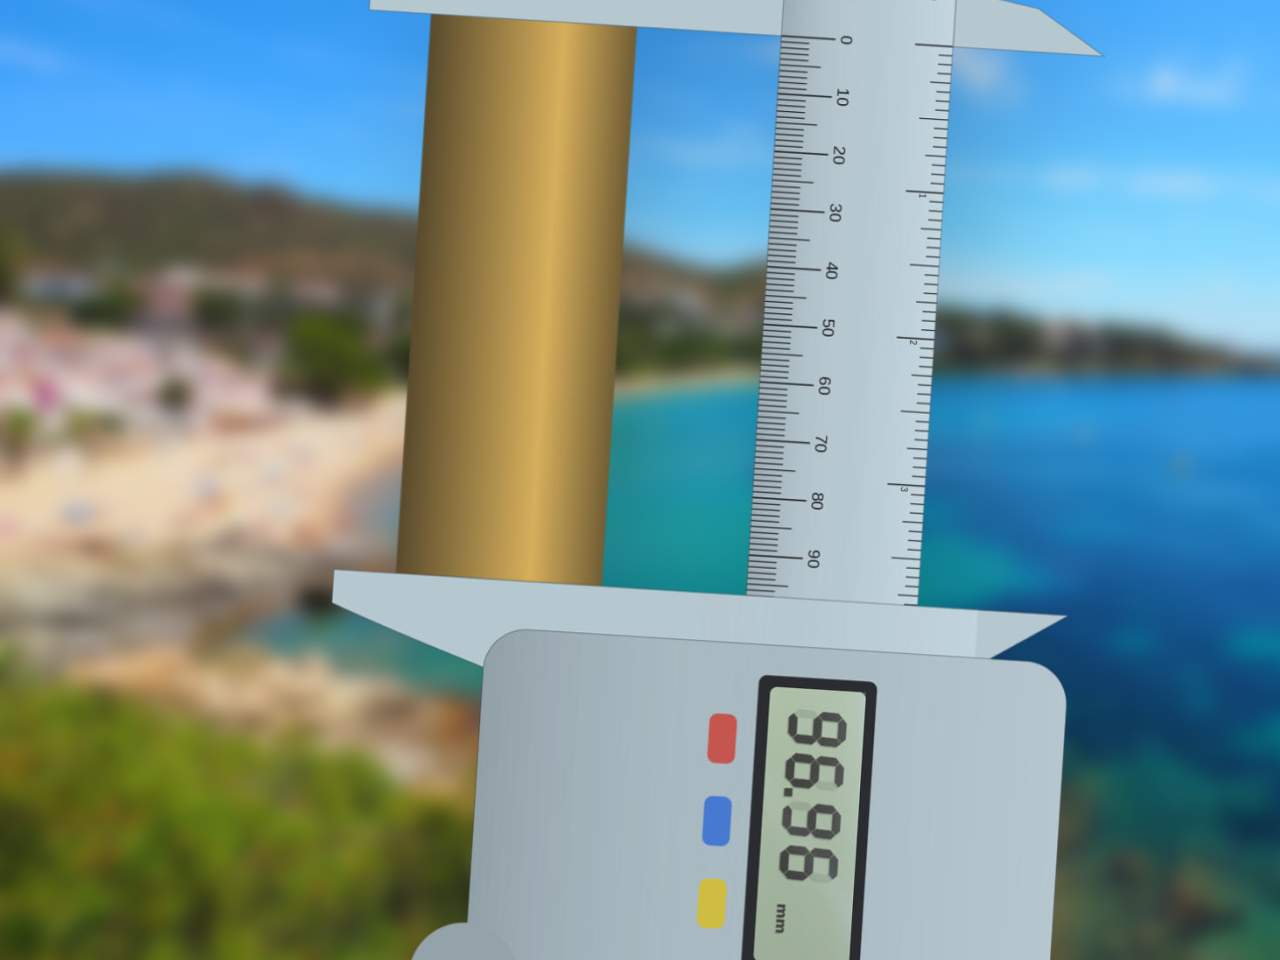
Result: 96.96 (mm)
